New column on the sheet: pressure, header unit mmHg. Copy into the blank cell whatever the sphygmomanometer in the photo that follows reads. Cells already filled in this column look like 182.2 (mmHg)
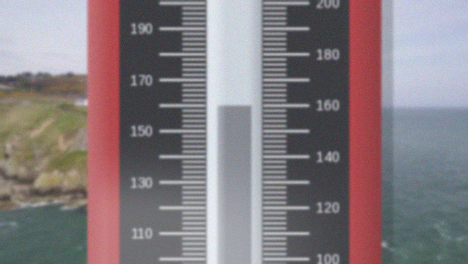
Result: 160 (mmHg)
